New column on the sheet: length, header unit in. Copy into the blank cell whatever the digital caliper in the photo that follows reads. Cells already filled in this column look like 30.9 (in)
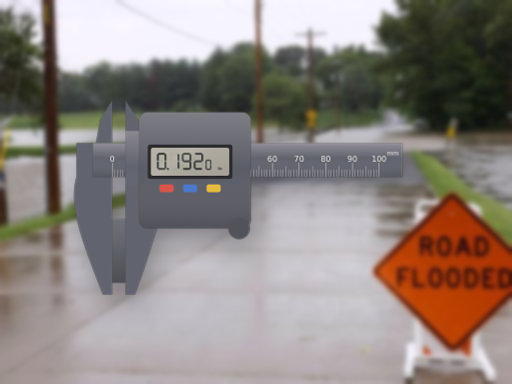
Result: 0.1920 (in)
